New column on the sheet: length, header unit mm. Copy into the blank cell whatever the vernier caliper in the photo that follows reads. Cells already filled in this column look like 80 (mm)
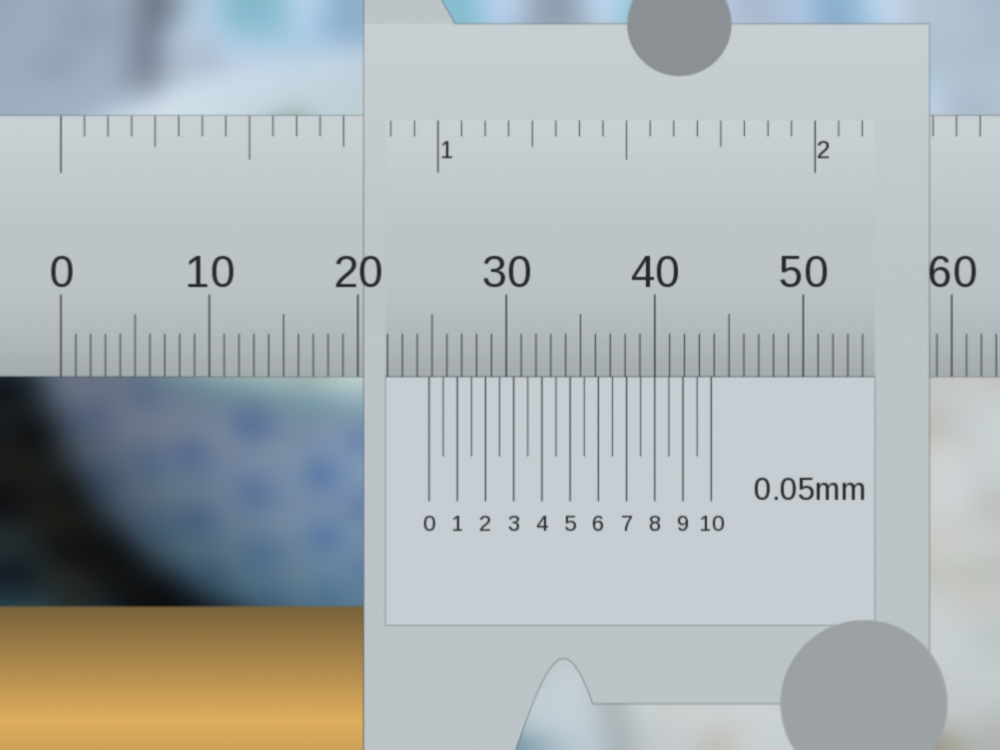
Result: 24.8 (mm)
